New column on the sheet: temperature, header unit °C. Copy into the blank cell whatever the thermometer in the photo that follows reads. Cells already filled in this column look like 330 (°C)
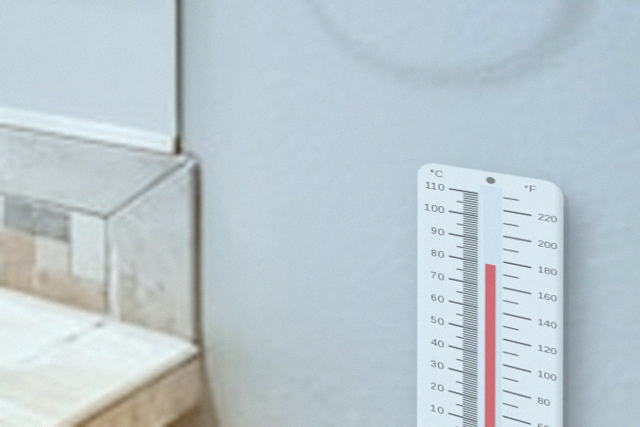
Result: 80 (°C)
